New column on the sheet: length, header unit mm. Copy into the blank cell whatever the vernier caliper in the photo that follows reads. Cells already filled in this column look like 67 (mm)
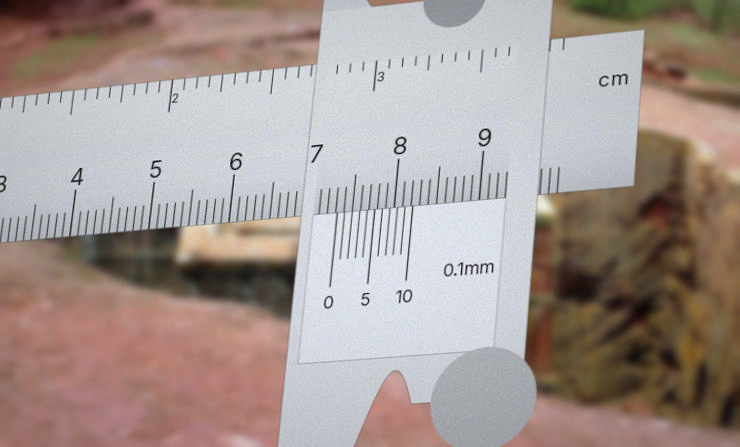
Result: 73.2 (mm)
